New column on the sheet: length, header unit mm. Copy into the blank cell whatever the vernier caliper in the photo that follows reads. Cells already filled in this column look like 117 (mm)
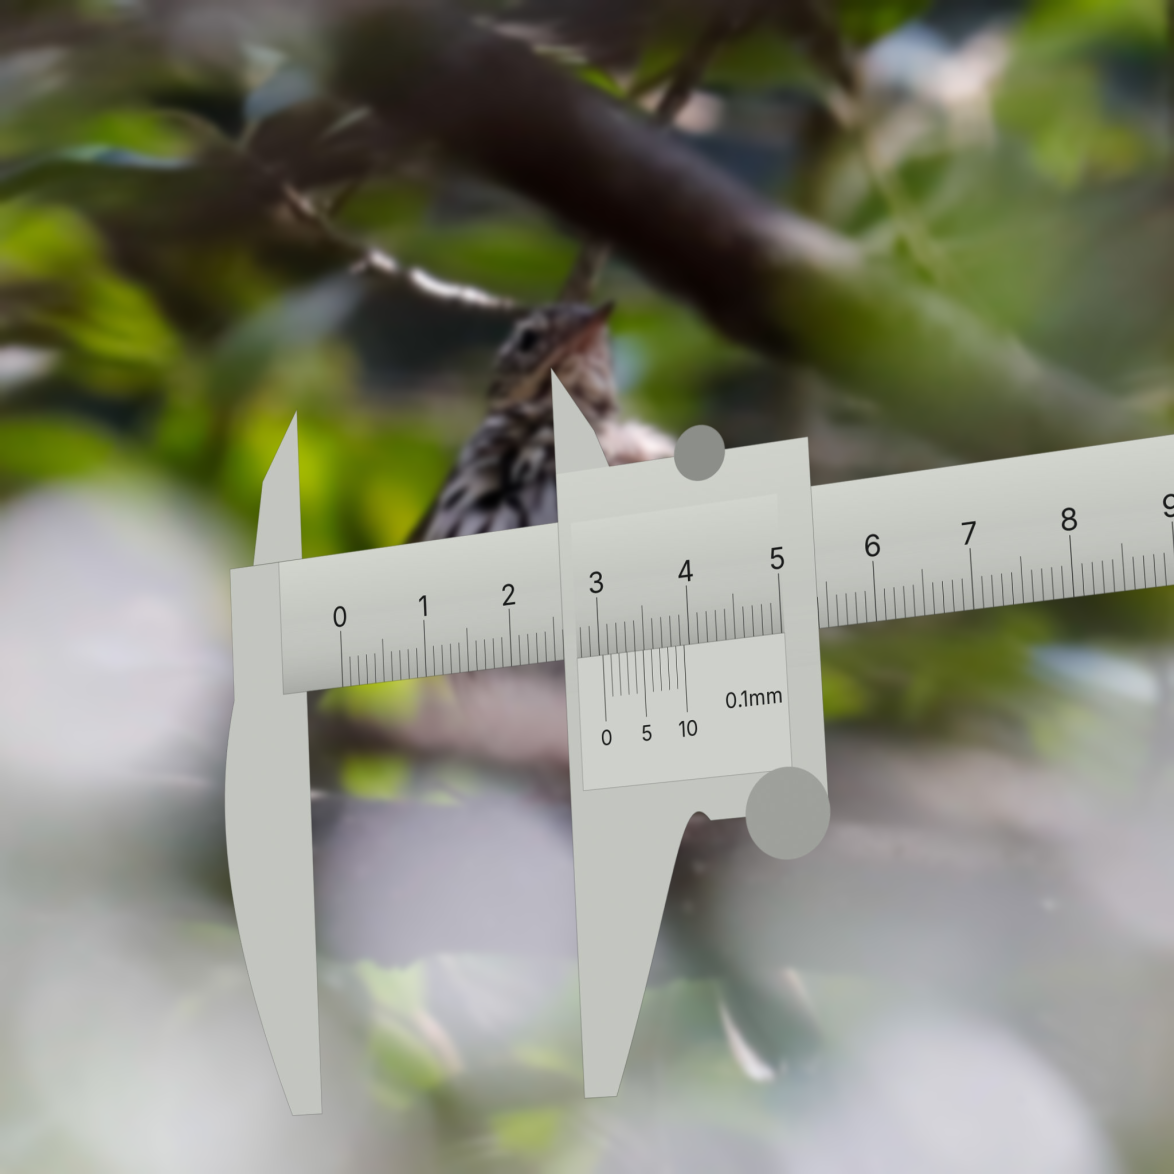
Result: 30.4 (mm)
